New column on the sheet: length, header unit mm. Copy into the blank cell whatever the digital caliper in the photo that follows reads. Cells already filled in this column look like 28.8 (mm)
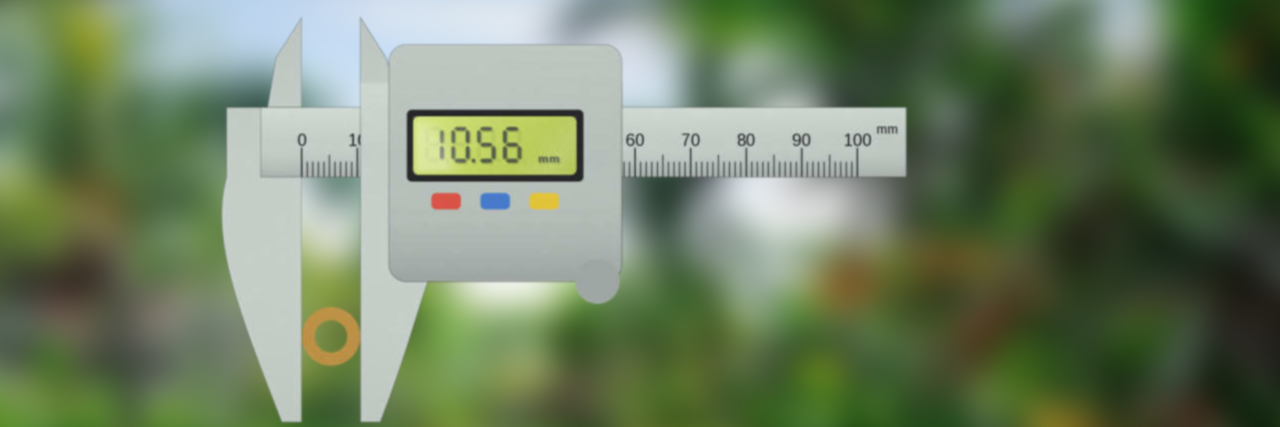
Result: 10.56 (mm)
